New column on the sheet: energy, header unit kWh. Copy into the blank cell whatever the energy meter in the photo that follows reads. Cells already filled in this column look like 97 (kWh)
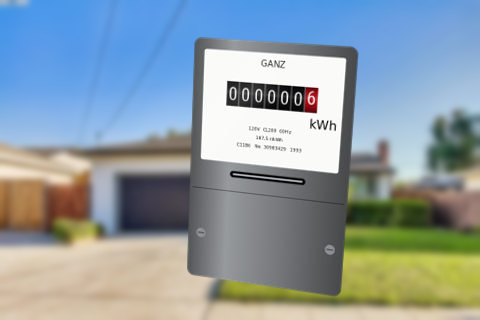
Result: 0.6 (kWh)
